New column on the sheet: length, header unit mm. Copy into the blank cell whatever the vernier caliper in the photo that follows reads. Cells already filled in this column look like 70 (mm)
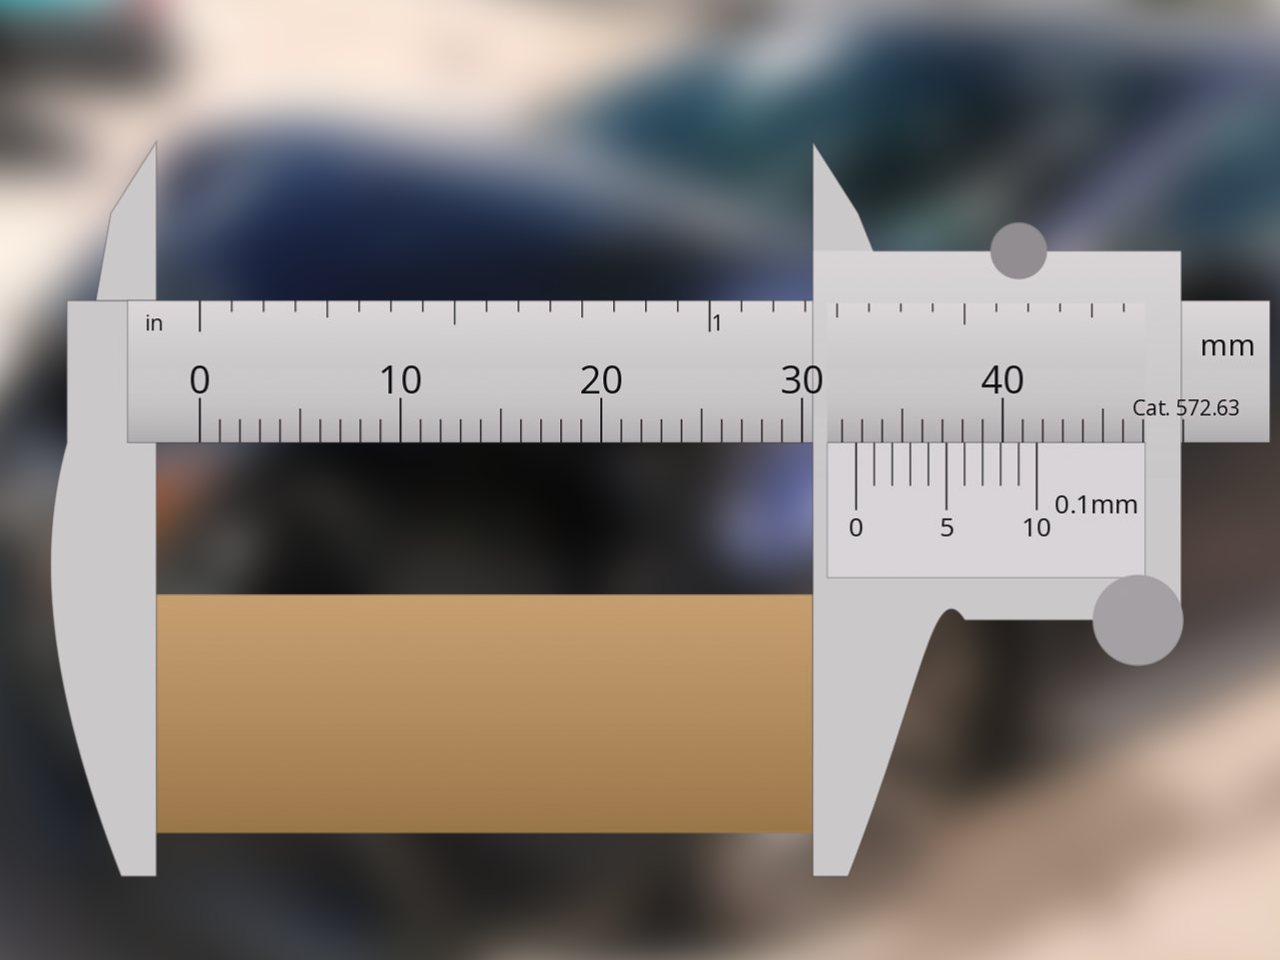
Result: 32.7 (mm)
